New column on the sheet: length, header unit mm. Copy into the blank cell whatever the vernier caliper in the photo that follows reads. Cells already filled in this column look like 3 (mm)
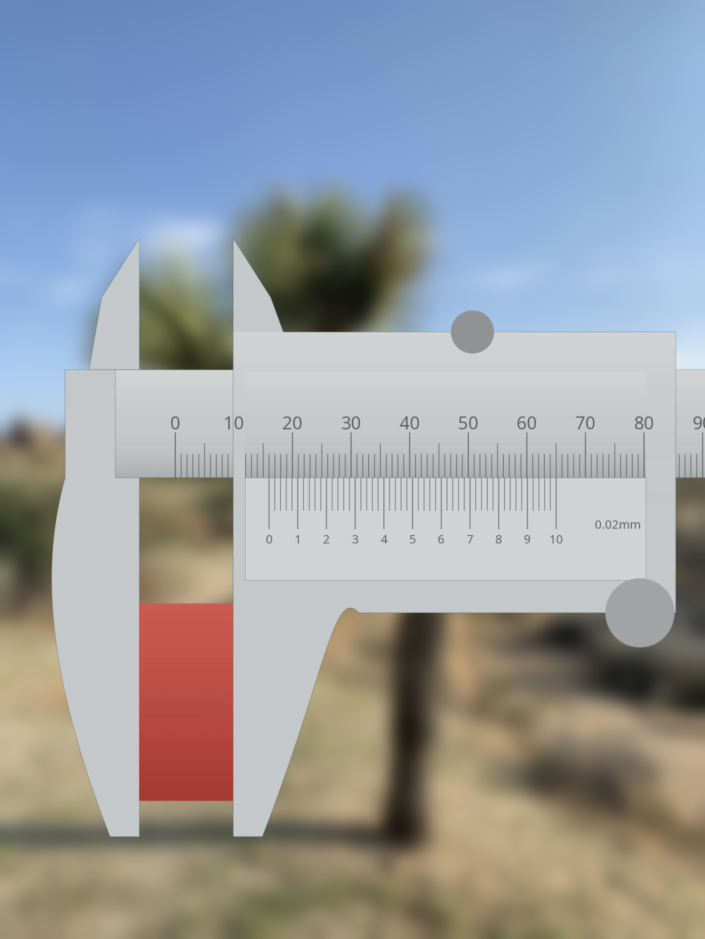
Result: 16.0 (mm)
